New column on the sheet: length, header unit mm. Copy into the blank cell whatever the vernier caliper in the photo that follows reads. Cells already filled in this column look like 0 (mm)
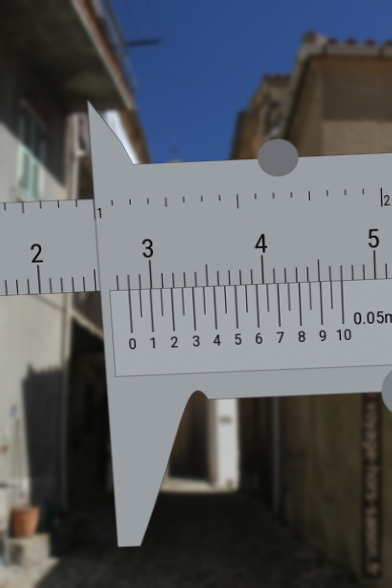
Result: 28.0 (mm)
